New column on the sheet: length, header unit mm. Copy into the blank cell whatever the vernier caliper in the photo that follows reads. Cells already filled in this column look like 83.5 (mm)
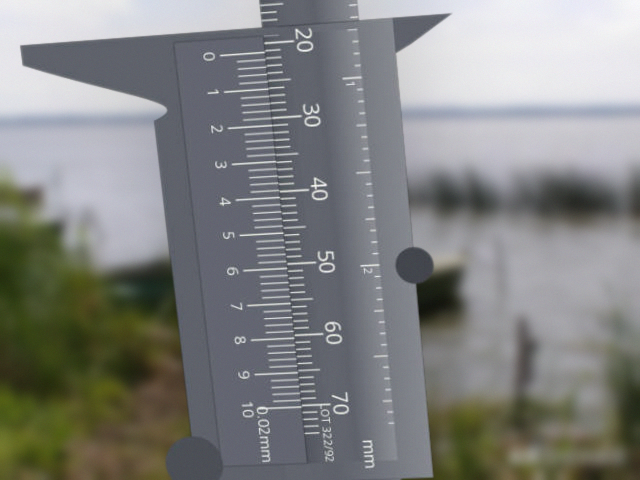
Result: 21.2 (mm)
